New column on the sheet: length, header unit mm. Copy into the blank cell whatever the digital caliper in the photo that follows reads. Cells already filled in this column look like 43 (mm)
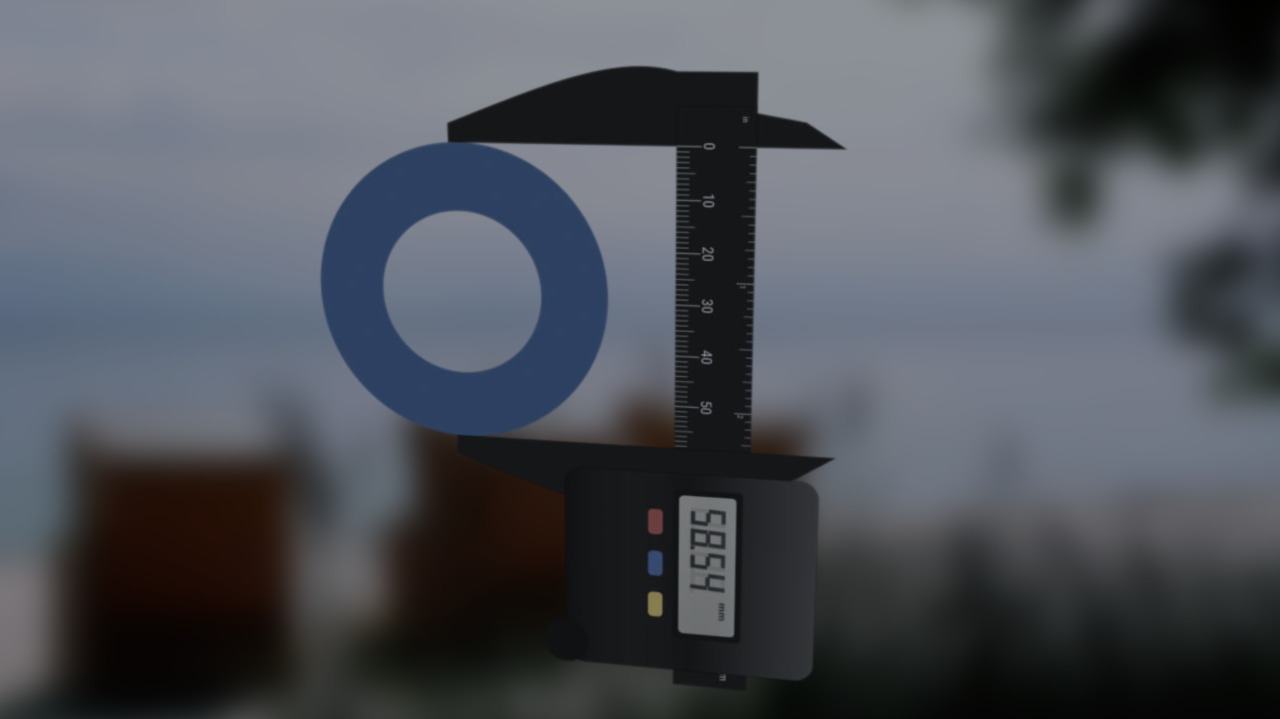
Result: 58.54 (mm)
